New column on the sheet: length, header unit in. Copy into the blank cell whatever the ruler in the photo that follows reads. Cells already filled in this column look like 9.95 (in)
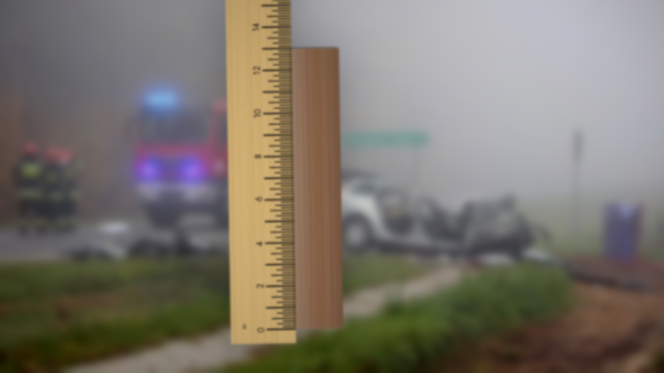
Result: 13 (in)
